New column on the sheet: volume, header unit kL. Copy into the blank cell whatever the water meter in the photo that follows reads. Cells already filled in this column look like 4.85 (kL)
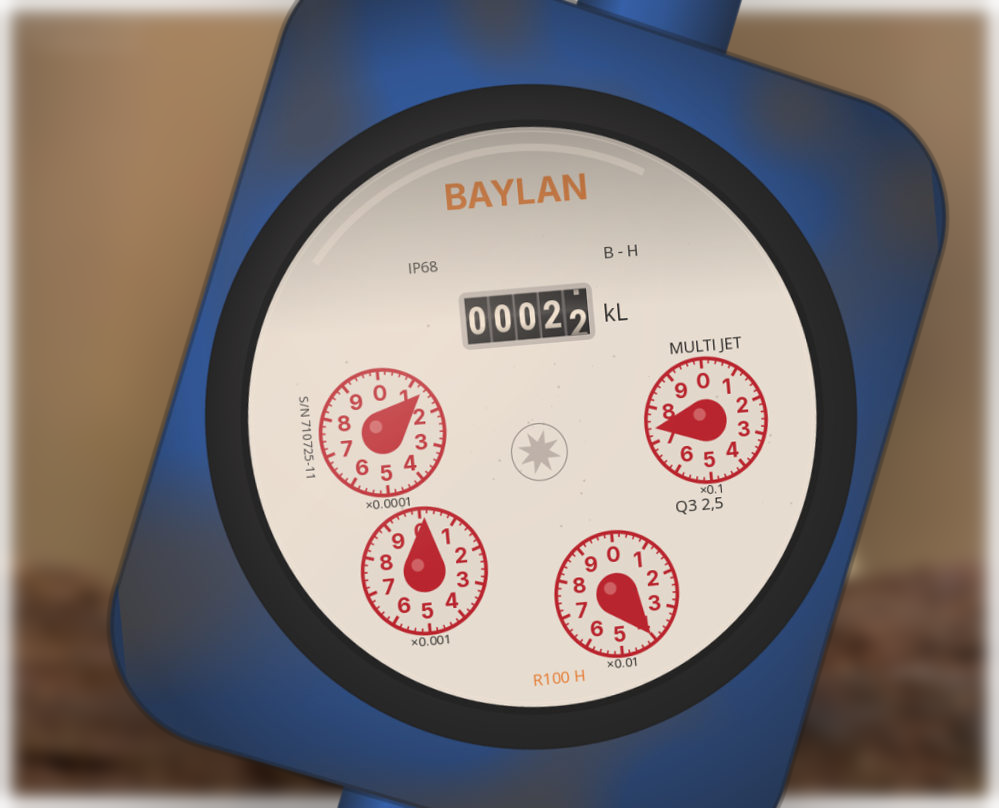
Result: 21.7401 (kL)
